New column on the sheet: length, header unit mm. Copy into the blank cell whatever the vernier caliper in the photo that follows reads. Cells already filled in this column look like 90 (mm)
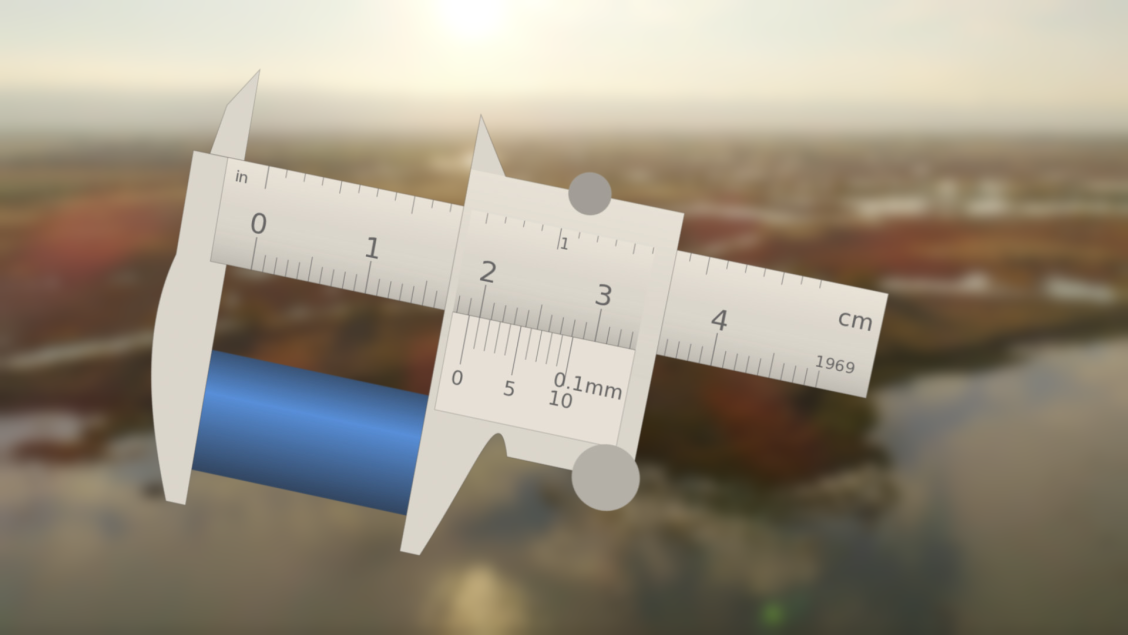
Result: 19.1 (mm)
